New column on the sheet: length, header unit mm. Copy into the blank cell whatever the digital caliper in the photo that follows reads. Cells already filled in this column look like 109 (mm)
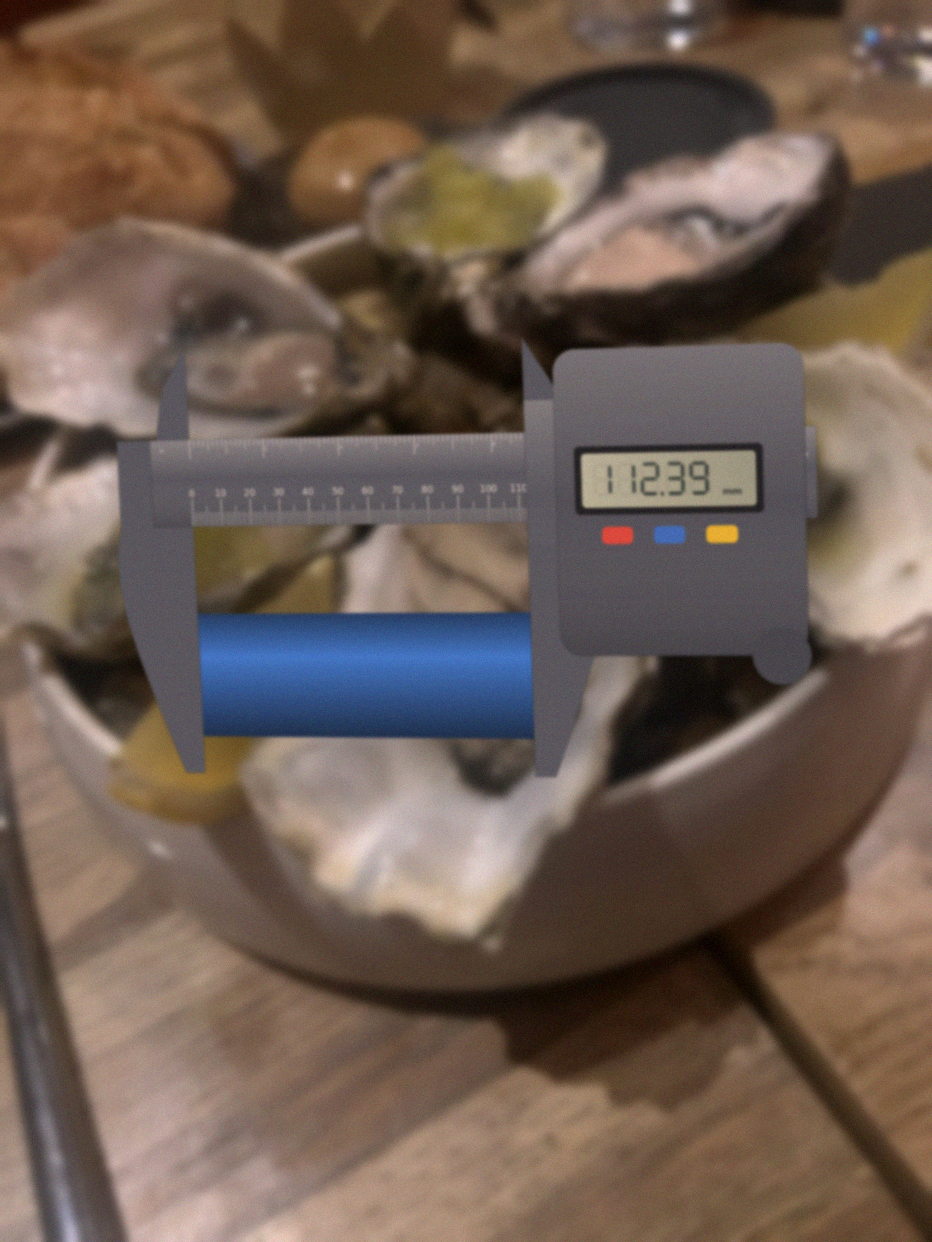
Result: 112.39 (mm)
